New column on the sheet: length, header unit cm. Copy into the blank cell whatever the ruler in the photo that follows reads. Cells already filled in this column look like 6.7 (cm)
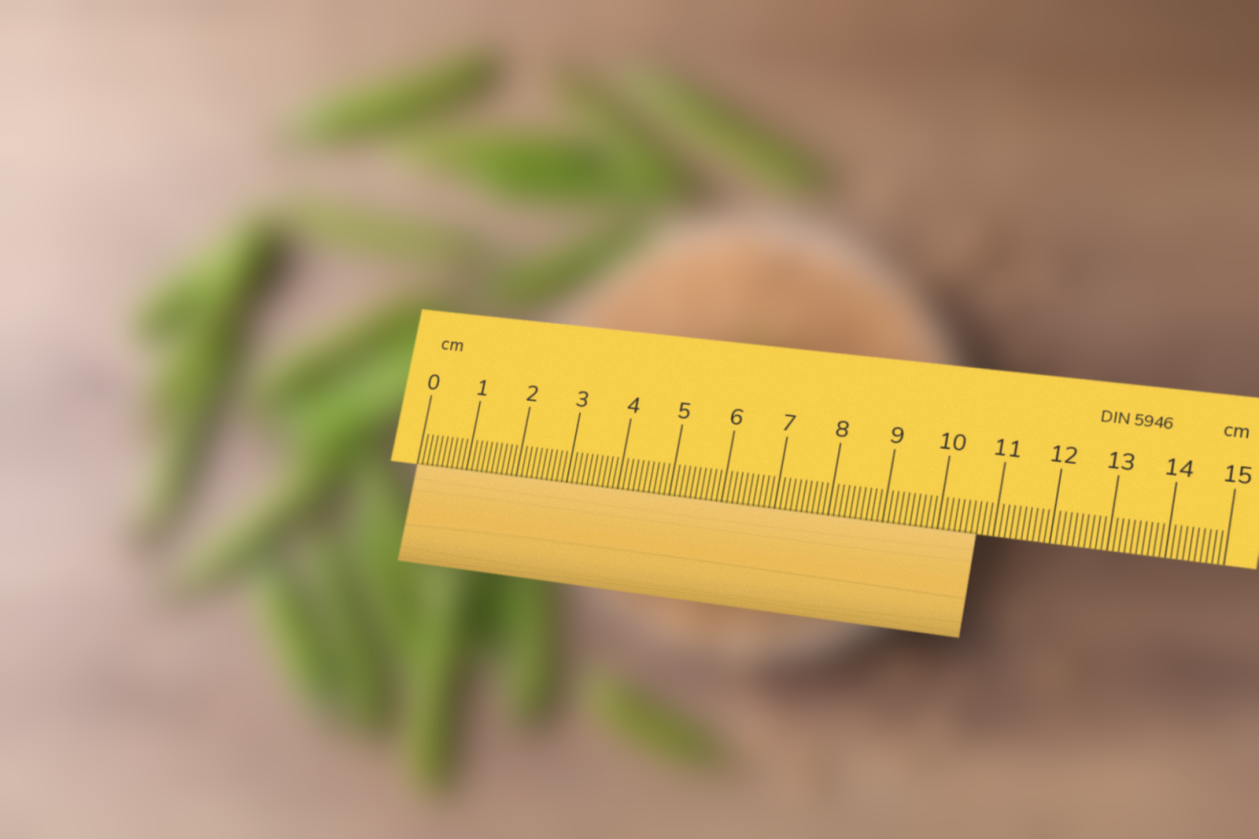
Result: 10.7 (cm)
